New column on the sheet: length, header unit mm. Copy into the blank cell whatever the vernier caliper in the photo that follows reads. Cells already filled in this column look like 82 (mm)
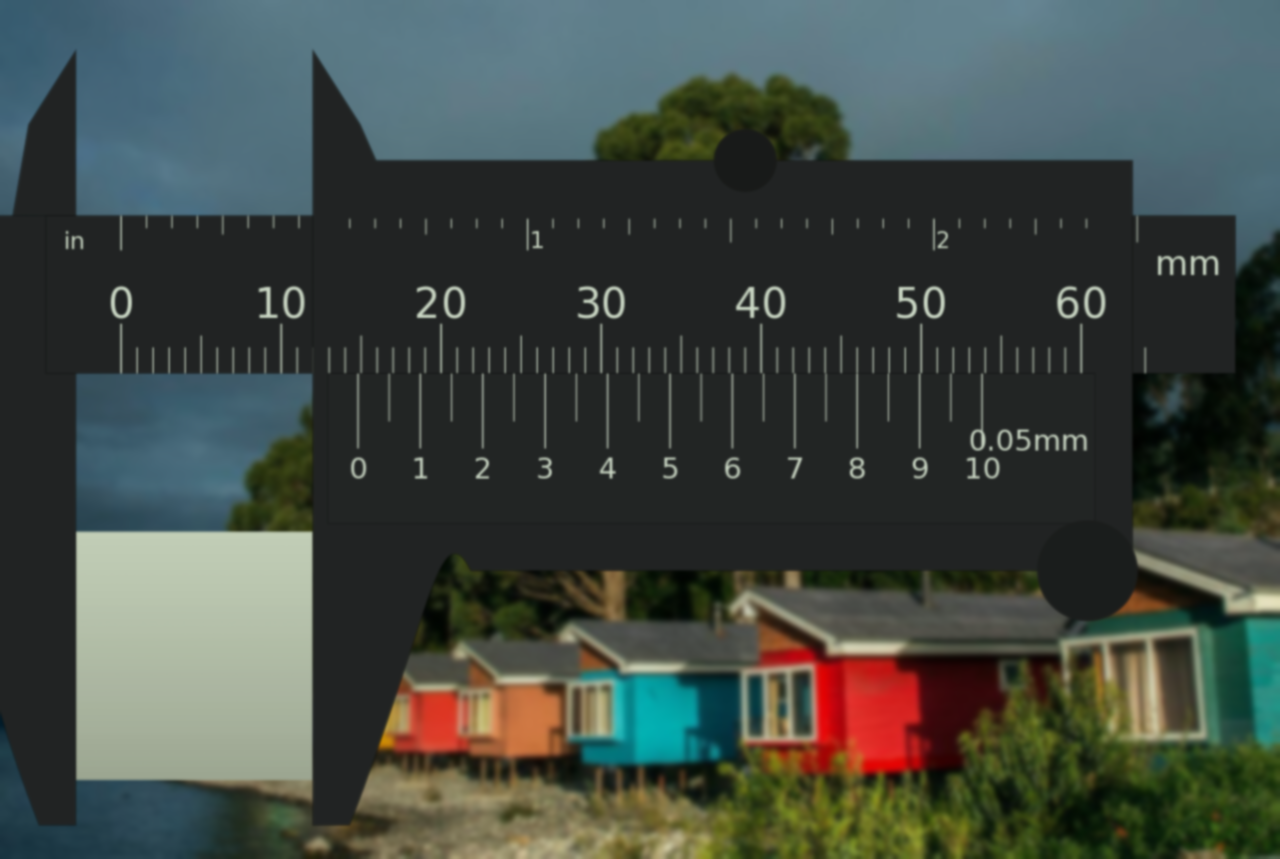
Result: 14.8 (mm)
